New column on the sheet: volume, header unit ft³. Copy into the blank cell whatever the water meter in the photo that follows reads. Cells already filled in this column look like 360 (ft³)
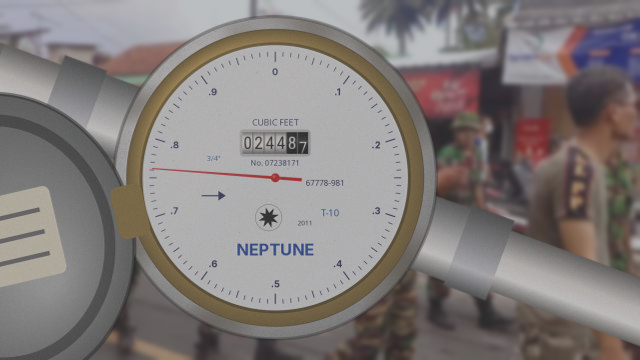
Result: 24486.76 (ft³)
